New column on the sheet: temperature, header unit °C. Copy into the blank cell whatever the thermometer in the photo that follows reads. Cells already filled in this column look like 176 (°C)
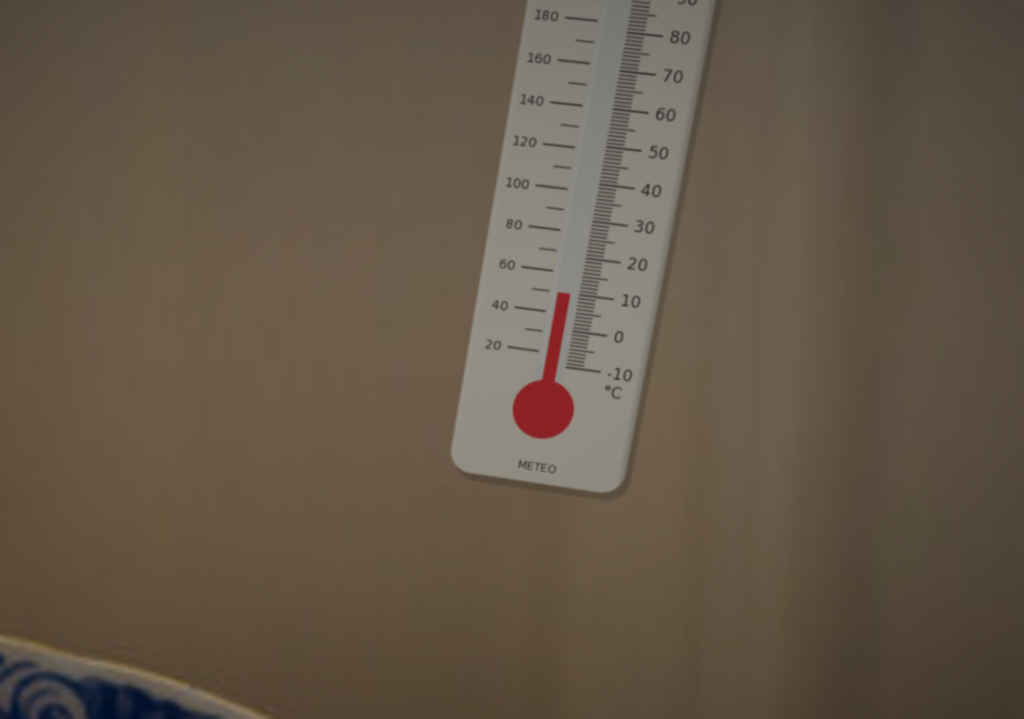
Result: 10 (°C)
